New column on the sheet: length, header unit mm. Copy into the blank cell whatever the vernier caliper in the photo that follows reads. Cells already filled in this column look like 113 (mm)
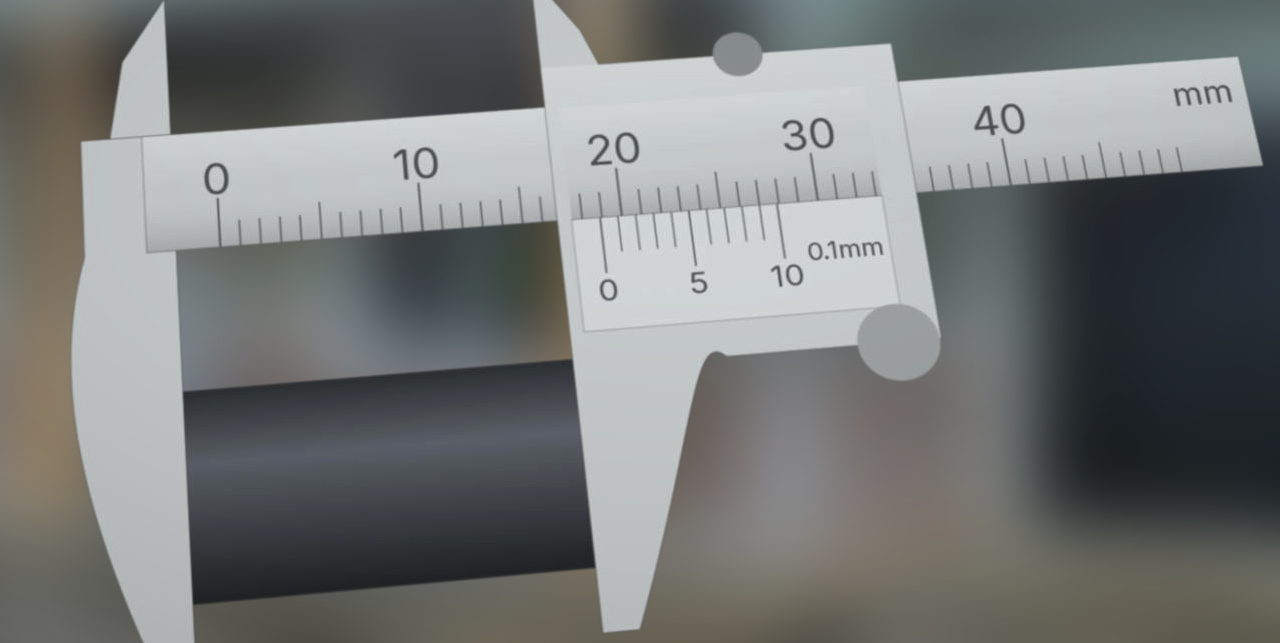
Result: 18.9 (mm)
